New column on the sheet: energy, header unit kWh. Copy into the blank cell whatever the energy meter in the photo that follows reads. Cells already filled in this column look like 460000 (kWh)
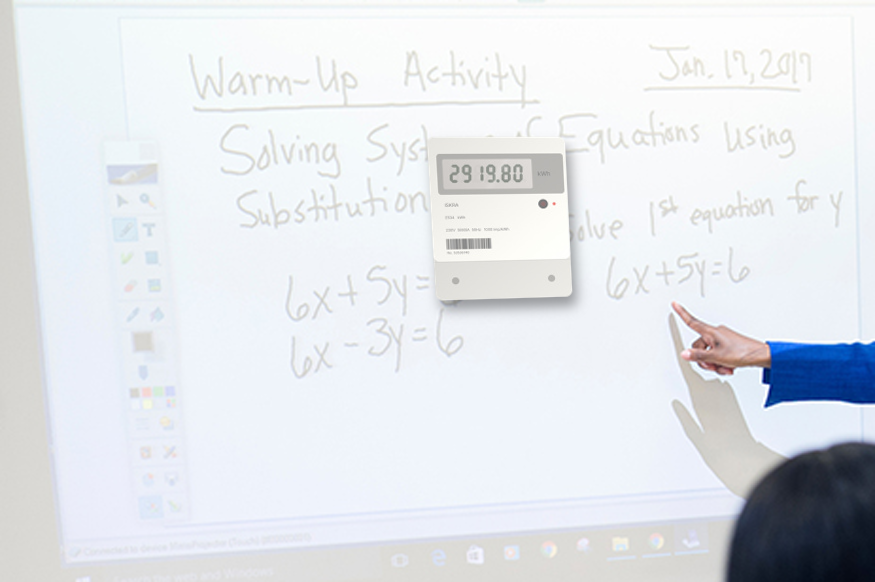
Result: 2919.80 (kWh)
